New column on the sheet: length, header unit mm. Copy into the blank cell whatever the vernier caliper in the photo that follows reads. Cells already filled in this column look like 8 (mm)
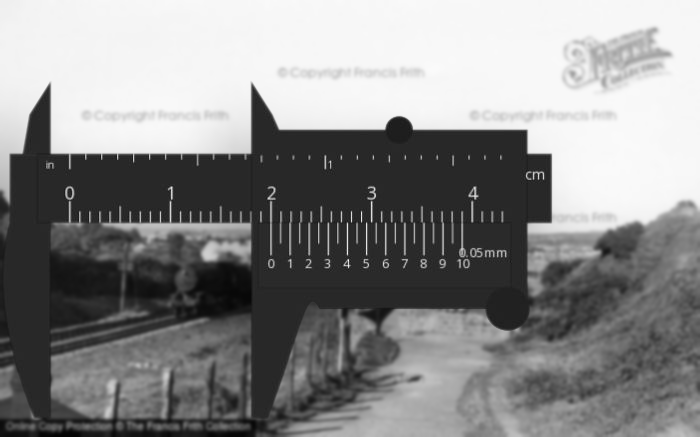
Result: 20.0 (mm)
